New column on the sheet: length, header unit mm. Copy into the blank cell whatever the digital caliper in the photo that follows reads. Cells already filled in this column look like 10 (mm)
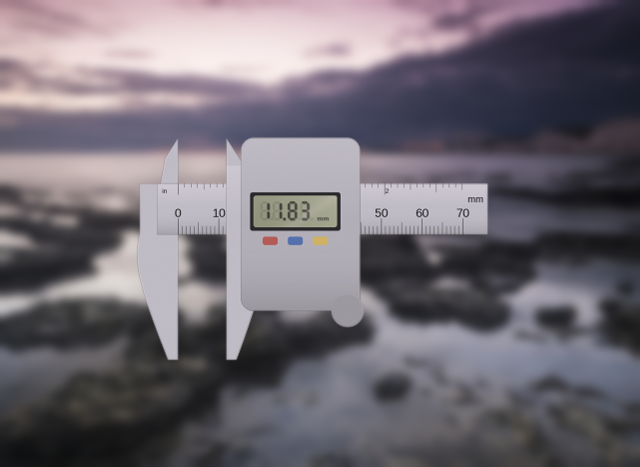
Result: 11.83 (mm)
